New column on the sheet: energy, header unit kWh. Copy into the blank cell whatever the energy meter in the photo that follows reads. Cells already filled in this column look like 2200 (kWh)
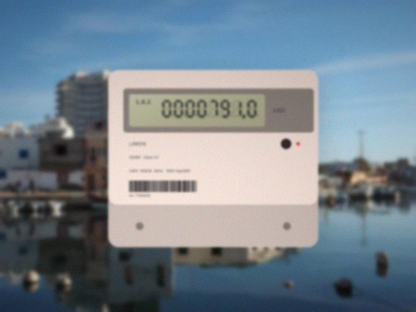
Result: 791.0 (kWh)
